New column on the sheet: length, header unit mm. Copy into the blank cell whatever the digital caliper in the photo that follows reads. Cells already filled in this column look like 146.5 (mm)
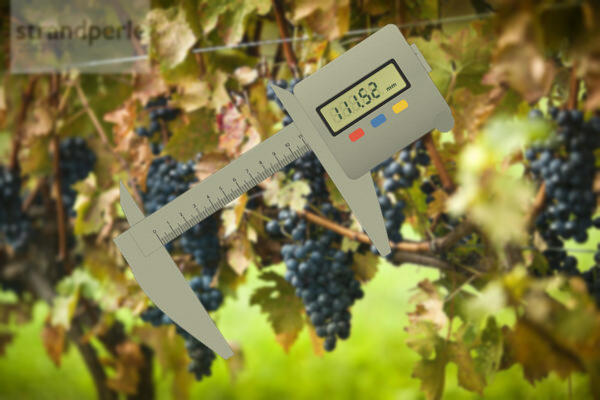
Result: 111.52 (mm)
